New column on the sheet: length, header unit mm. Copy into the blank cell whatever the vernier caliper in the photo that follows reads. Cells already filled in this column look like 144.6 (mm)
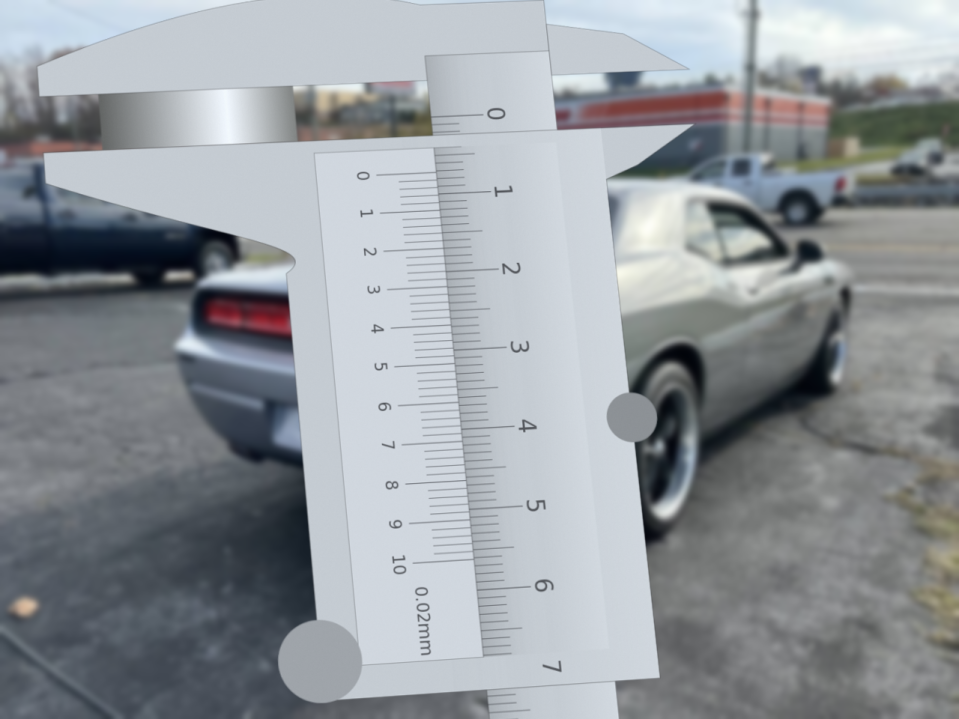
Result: 7.2 (mm)
